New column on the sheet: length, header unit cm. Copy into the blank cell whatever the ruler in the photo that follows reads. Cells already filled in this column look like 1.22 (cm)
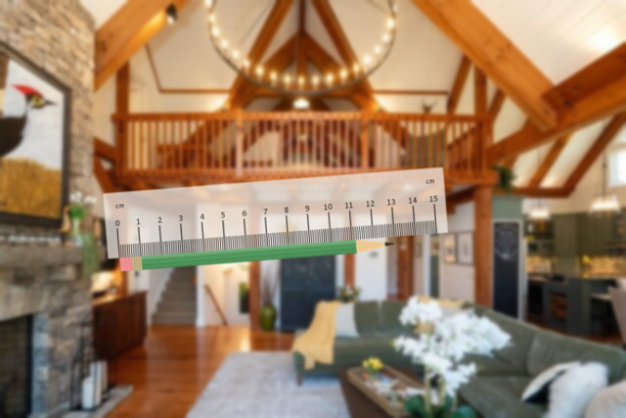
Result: 13 (cm)
